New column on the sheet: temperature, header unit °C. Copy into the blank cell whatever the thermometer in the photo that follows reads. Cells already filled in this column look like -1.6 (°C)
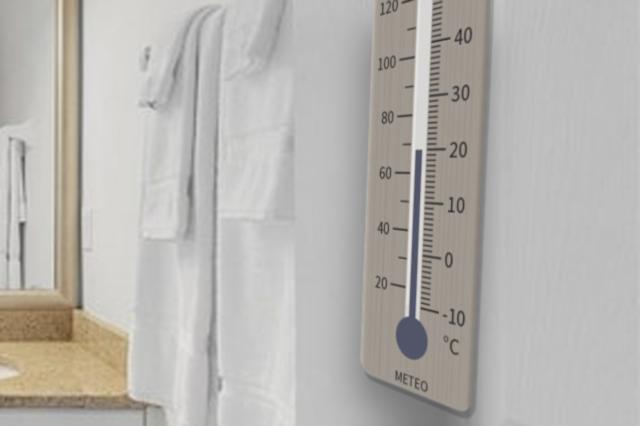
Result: 20 (°C)
